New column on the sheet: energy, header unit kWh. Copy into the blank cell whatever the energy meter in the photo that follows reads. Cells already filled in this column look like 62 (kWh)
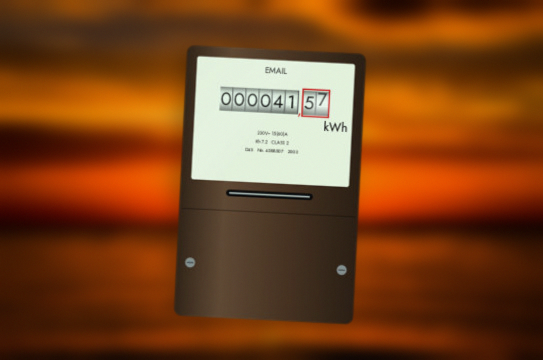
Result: 41.57 (kWh)
